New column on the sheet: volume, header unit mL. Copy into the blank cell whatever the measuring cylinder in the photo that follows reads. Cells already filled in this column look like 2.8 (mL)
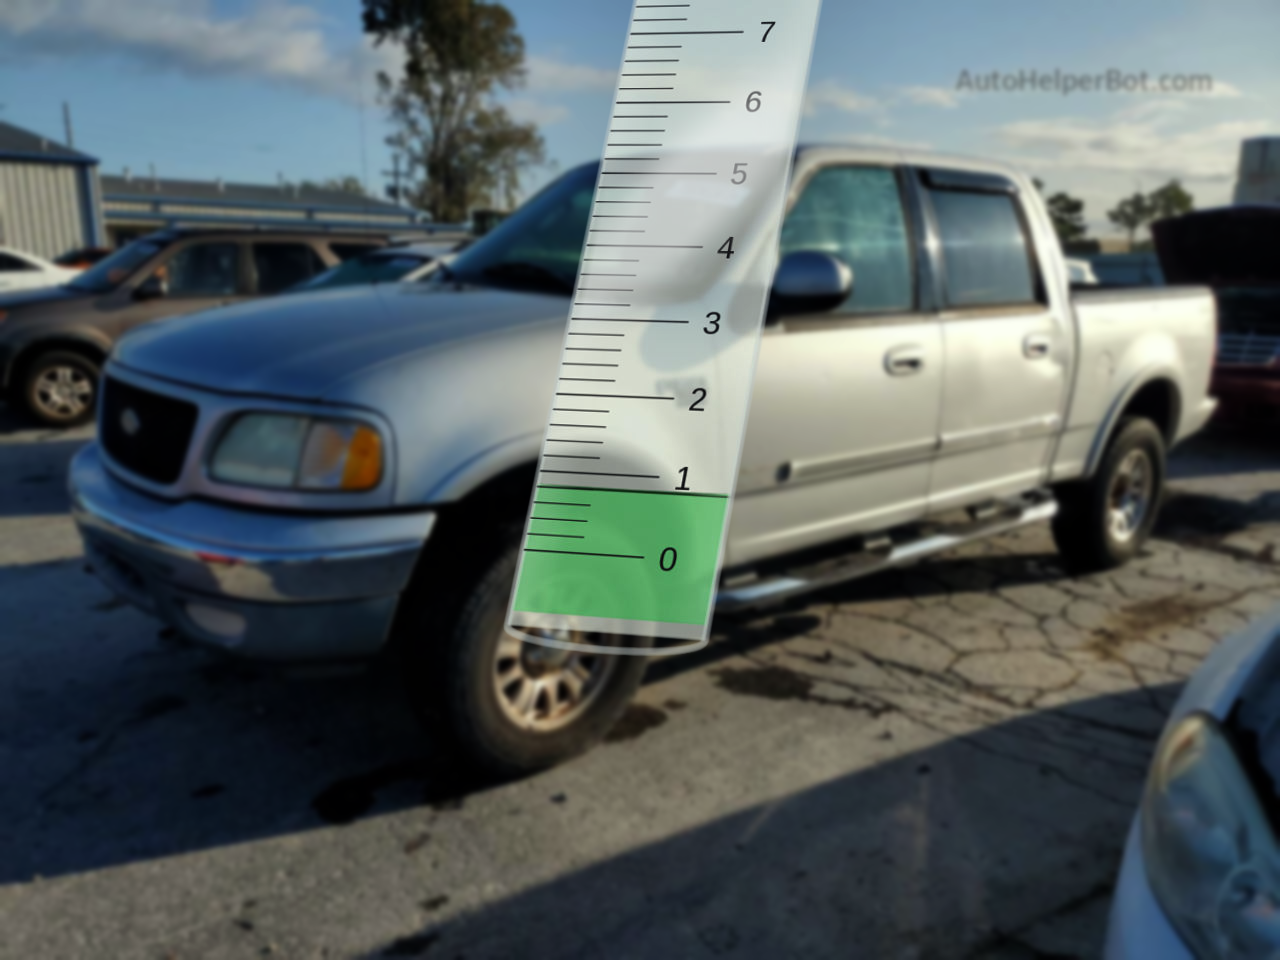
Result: 0.8 (mL)
